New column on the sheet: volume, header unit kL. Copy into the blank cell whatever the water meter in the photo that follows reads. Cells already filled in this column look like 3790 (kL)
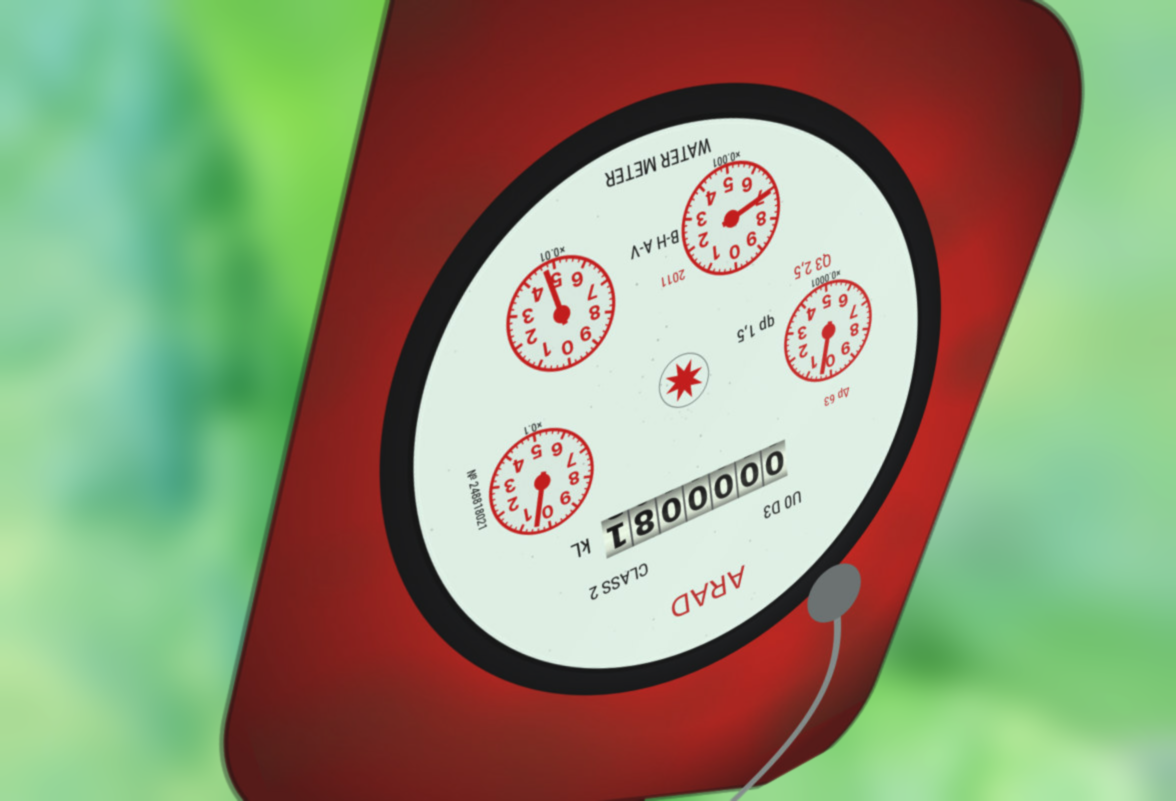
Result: 81.0470 (kL)
